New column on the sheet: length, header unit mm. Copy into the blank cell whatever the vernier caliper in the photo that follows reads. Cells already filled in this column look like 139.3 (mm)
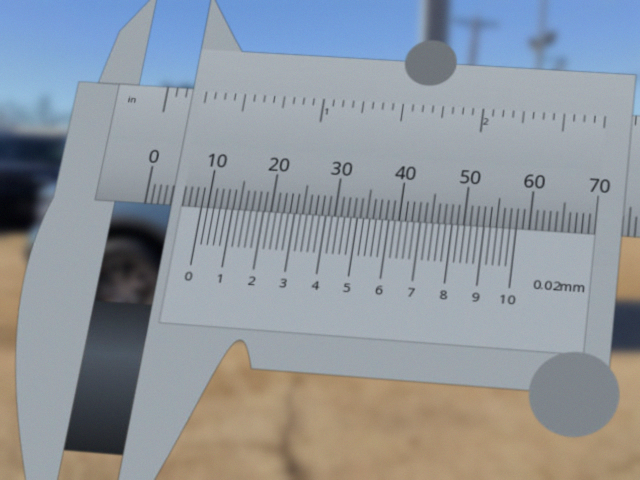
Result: 9.0 (mm)
